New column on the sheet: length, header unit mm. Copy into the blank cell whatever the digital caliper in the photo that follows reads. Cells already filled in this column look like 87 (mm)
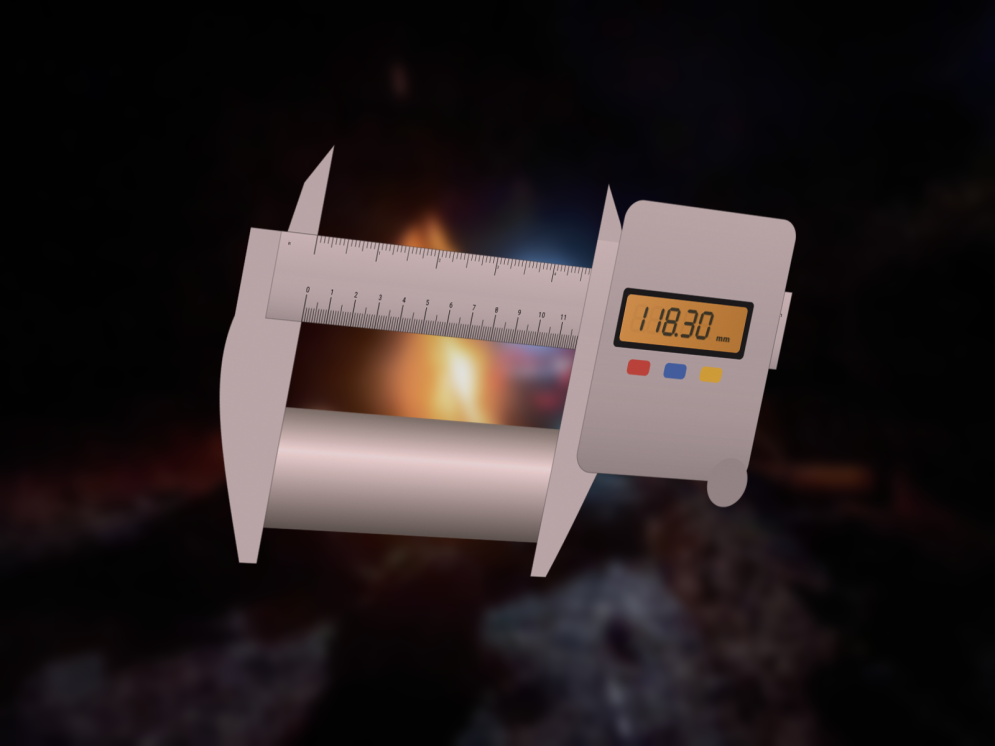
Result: 118.30 (mm)
